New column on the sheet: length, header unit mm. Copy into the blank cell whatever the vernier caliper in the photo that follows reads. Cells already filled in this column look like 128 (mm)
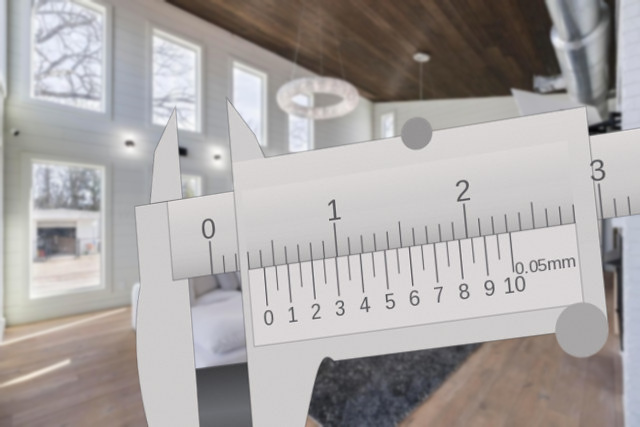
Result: 4.2 (mm)
